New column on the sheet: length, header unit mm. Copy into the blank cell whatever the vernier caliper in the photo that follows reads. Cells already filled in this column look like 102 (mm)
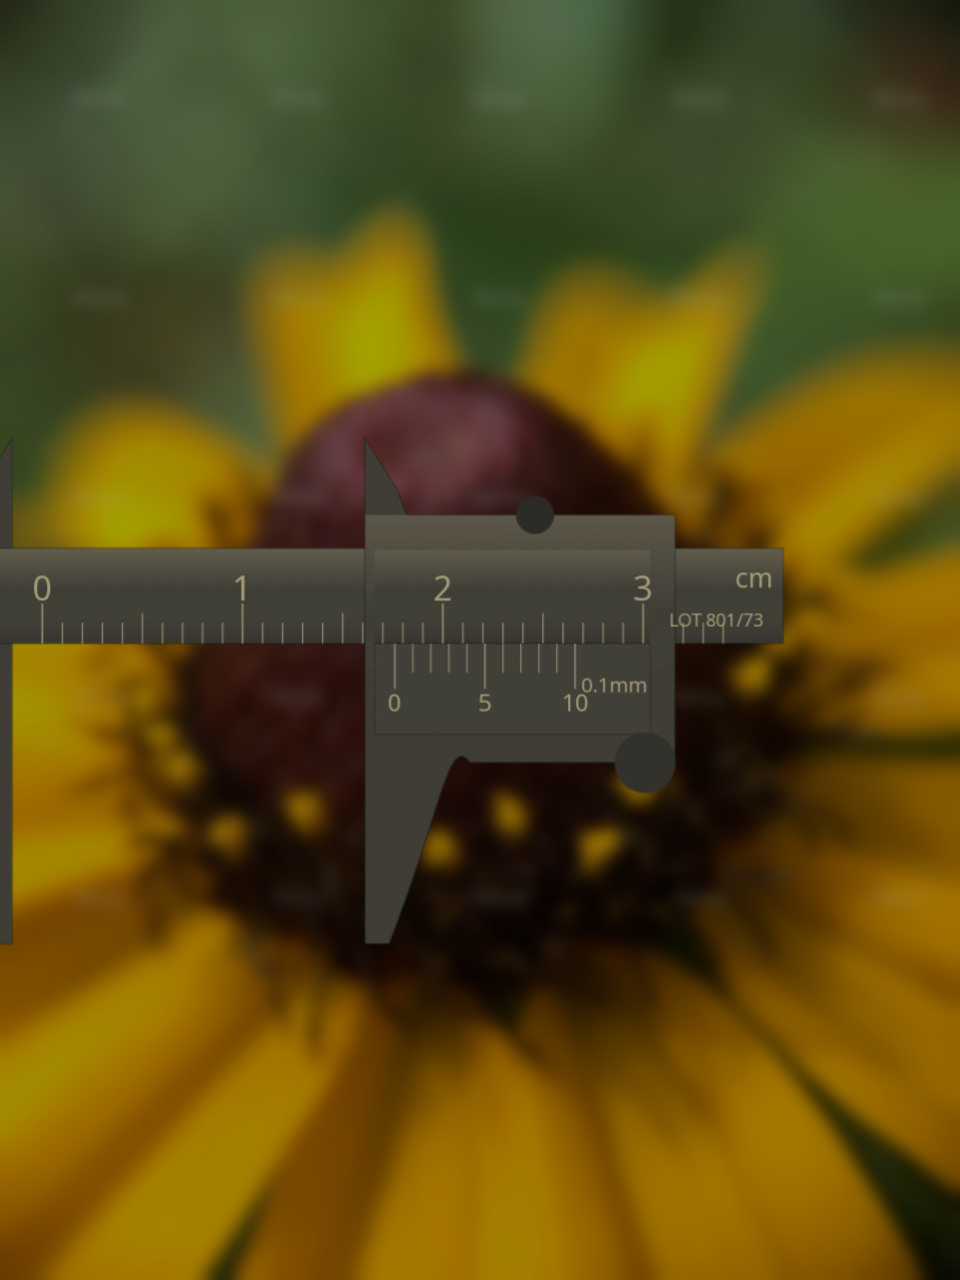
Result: 17.6 (mm)
